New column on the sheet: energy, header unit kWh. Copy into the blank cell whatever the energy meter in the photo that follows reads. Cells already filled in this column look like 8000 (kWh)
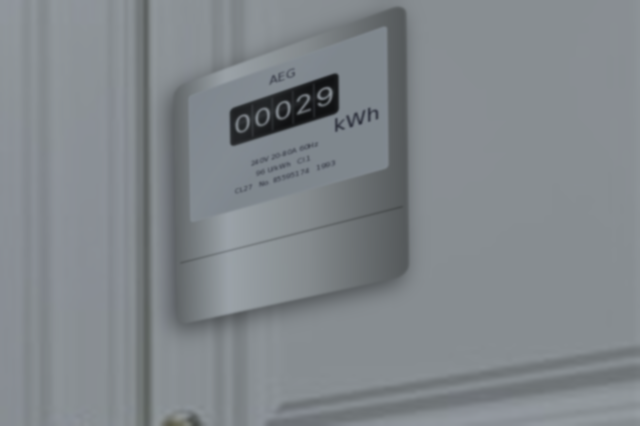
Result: 29 (kWh)
